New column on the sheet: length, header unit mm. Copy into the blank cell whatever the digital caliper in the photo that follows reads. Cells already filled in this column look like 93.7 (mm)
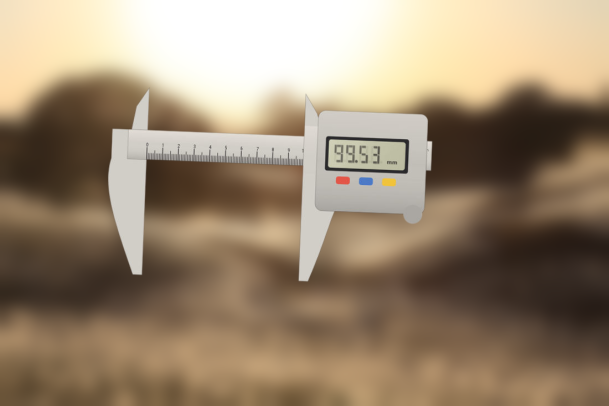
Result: 99.53 (mm)
